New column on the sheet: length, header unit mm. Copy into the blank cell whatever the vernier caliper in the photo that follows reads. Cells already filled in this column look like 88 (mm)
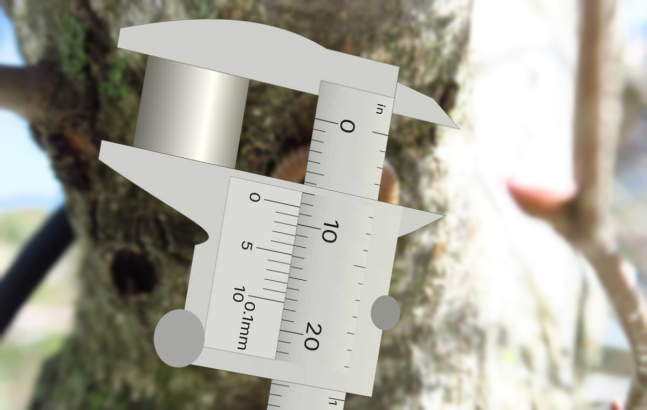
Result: 8.4 (mm)
